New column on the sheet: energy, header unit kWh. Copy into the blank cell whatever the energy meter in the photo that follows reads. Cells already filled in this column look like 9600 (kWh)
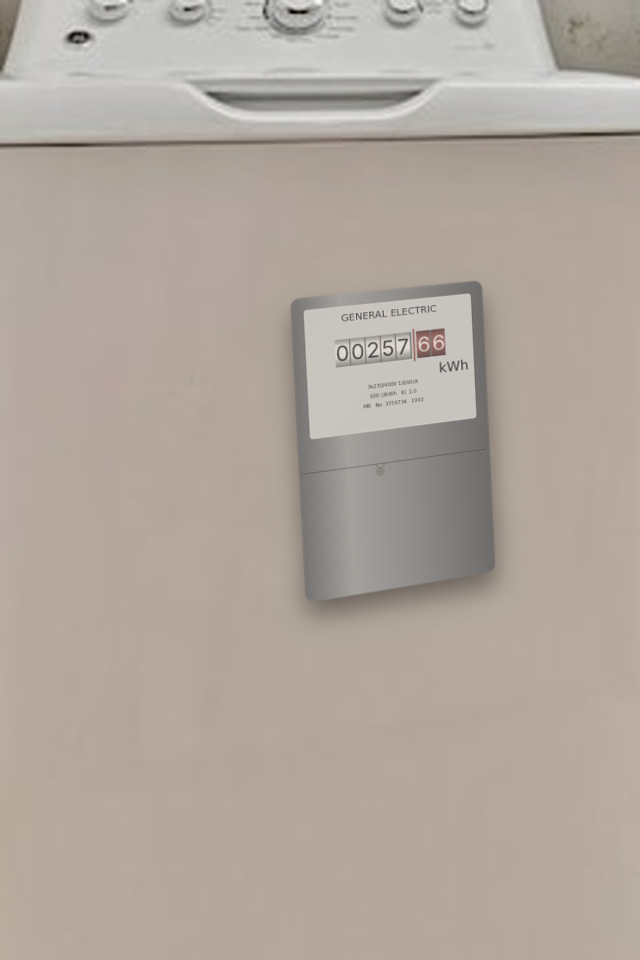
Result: 257.66 (kWh)
